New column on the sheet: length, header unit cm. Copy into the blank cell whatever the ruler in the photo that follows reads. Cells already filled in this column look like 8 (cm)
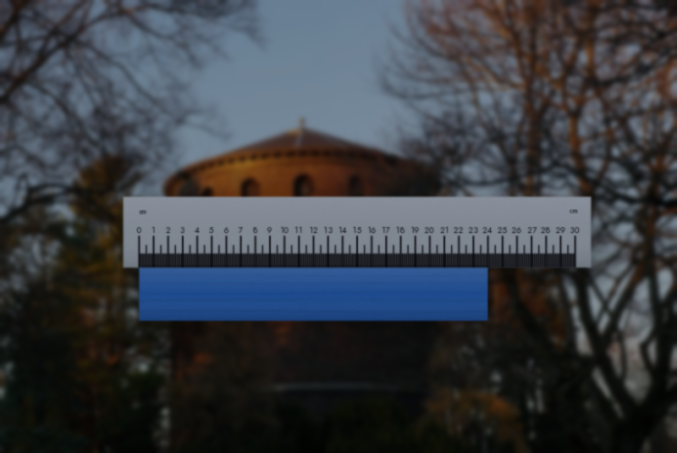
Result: 24 (cm)
